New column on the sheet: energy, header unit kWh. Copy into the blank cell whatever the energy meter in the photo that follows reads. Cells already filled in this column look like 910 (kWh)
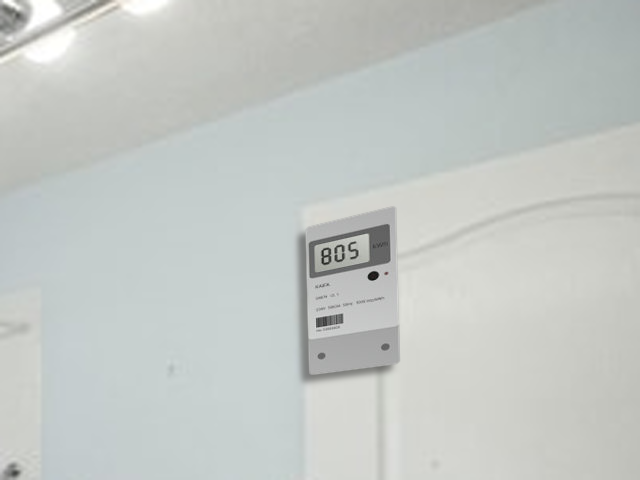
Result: 805 (kWh)
